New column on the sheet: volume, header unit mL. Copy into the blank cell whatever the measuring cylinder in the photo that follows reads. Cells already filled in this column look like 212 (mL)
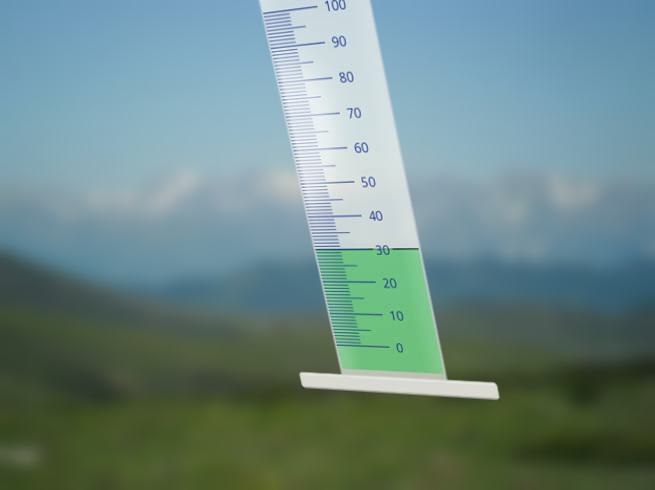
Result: 30 (mL)
